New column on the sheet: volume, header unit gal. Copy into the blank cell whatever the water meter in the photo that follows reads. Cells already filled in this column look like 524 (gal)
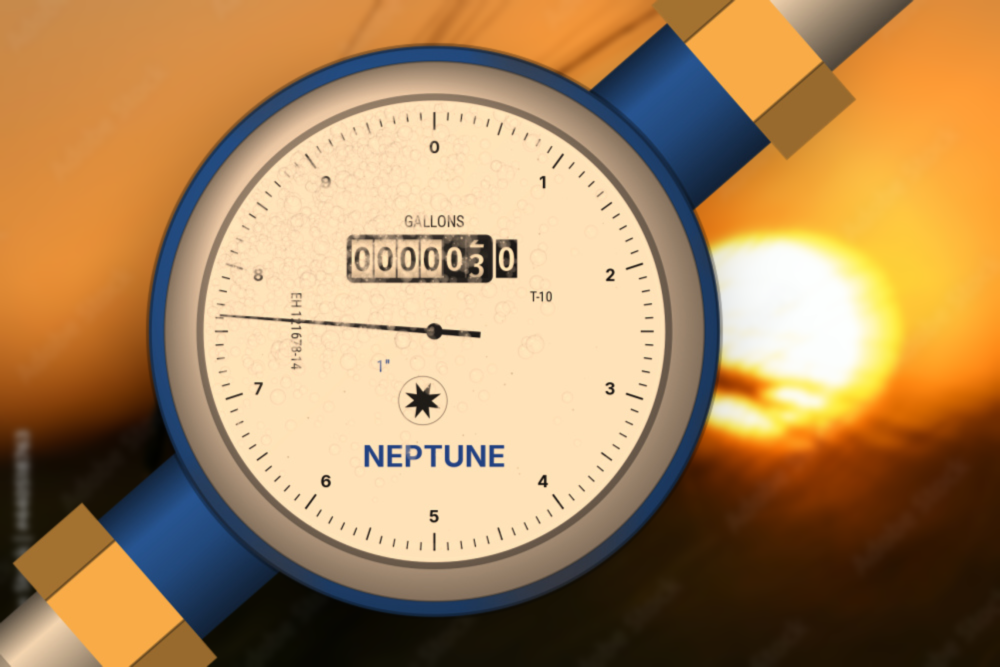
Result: 27.6 (gal)
